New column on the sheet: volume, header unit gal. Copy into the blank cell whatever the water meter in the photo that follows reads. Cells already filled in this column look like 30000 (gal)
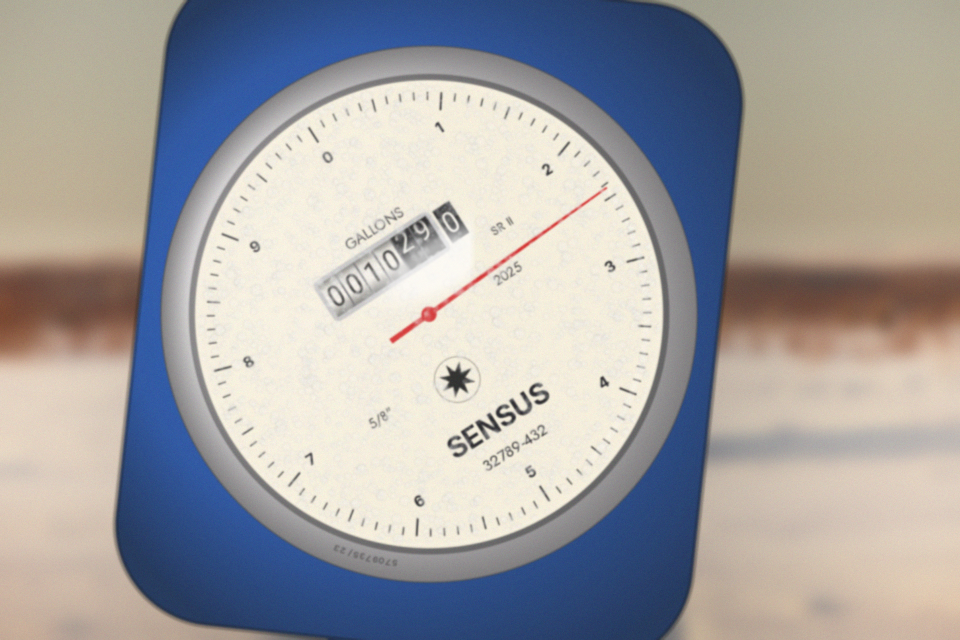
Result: 10292.4 (gal)
